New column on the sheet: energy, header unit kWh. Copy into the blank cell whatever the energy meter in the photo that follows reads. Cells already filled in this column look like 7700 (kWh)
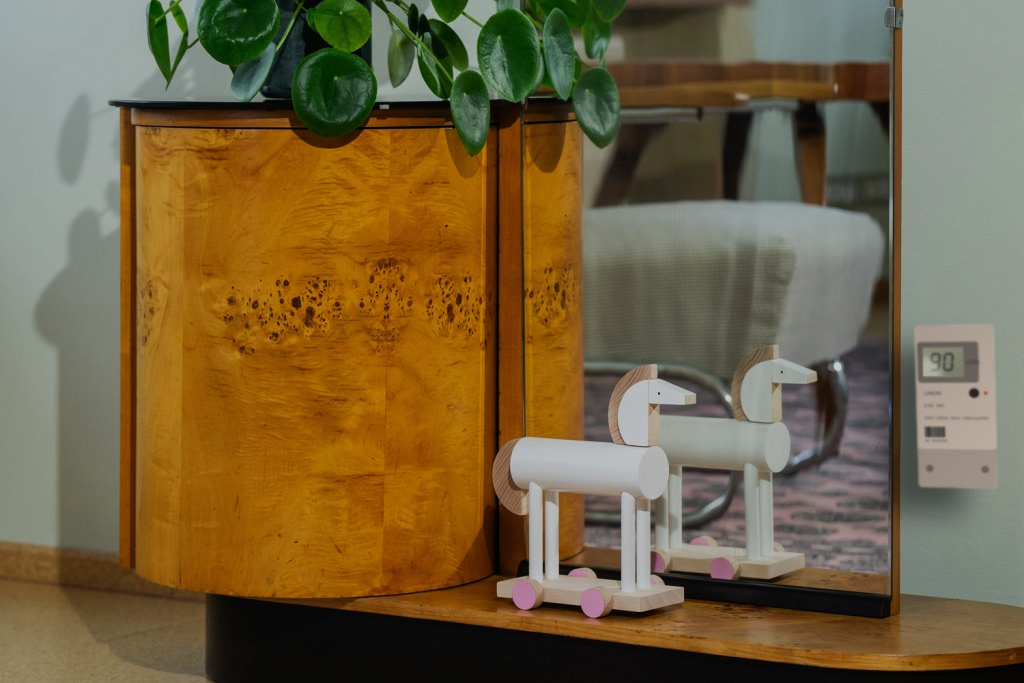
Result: 90 (kWh)
